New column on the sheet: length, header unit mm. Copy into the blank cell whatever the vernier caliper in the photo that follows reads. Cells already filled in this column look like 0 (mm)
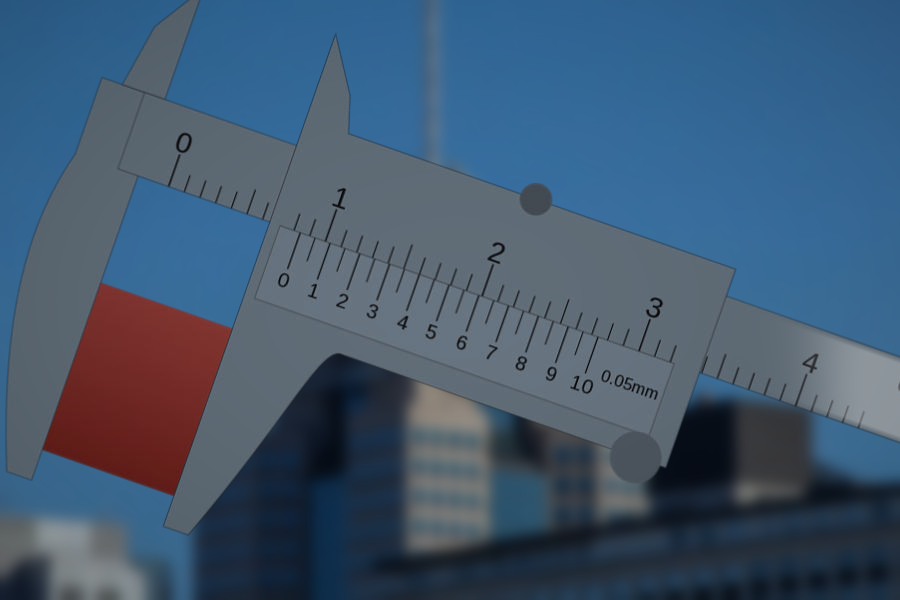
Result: 8.4 (mm)
